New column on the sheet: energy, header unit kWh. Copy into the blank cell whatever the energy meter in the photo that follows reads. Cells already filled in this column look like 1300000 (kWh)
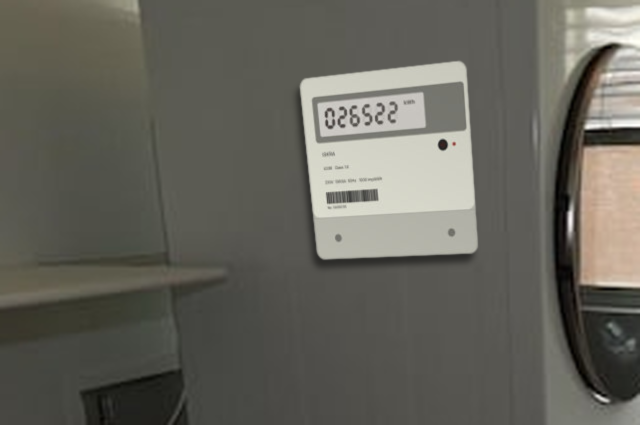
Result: 26522 (kWh)
